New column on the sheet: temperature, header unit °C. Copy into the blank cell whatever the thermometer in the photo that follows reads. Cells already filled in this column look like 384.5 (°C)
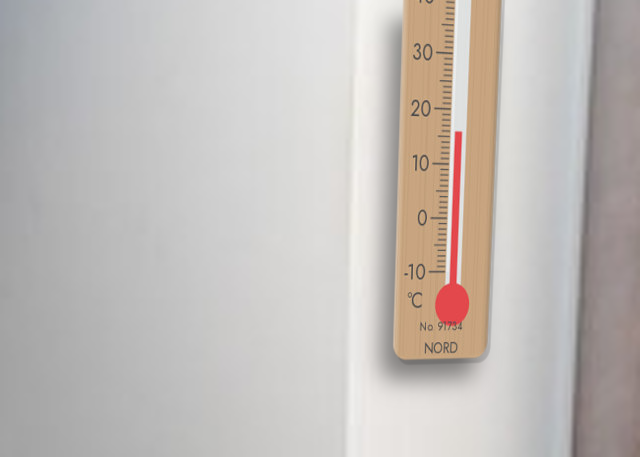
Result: 16 (°C)
